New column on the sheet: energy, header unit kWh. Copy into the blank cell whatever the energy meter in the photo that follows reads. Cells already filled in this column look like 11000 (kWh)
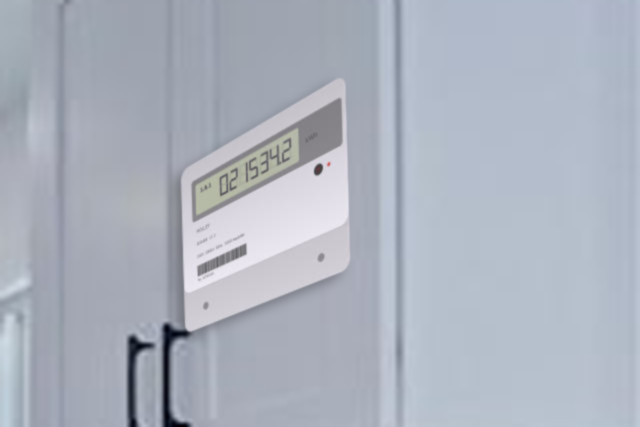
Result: 21534.2 (kWh)
